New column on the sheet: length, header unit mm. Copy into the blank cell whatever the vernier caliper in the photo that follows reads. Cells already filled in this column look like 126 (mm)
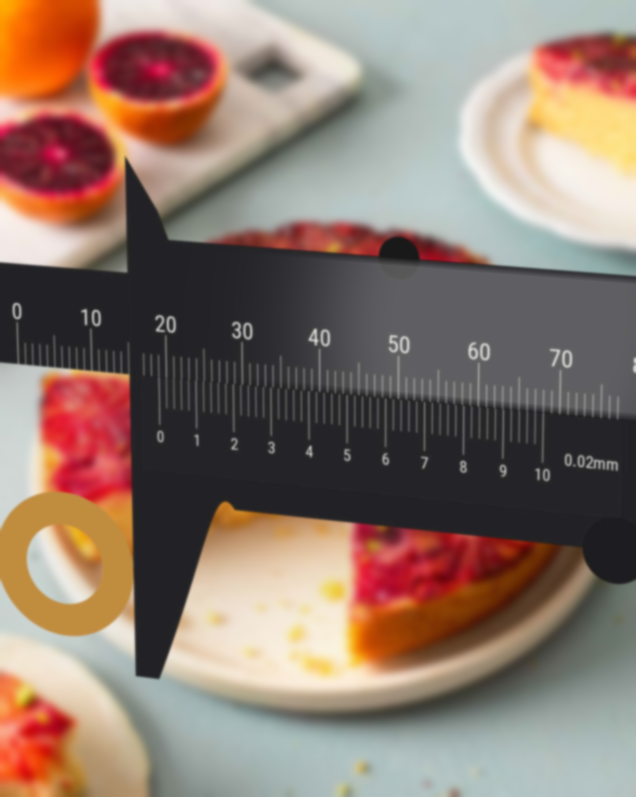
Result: 19.0 (mm)
